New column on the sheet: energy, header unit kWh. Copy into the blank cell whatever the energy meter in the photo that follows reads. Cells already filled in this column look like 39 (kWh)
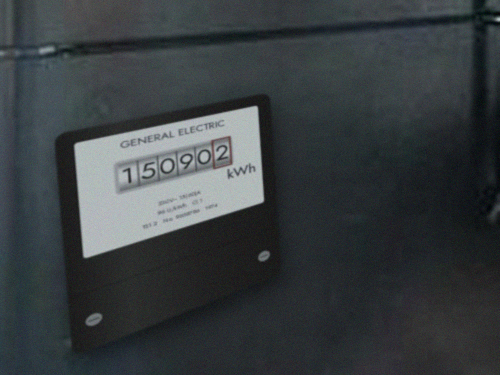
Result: 15090.2 (kWh)
